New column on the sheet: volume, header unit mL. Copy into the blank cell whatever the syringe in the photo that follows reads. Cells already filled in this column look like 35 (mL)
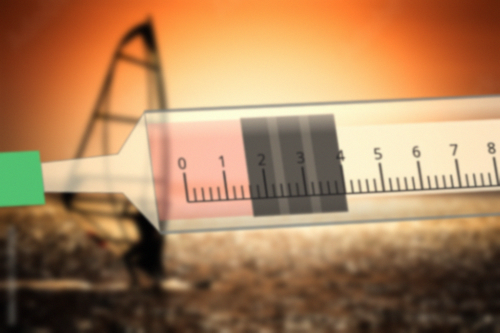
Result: 1.6 (mL)
